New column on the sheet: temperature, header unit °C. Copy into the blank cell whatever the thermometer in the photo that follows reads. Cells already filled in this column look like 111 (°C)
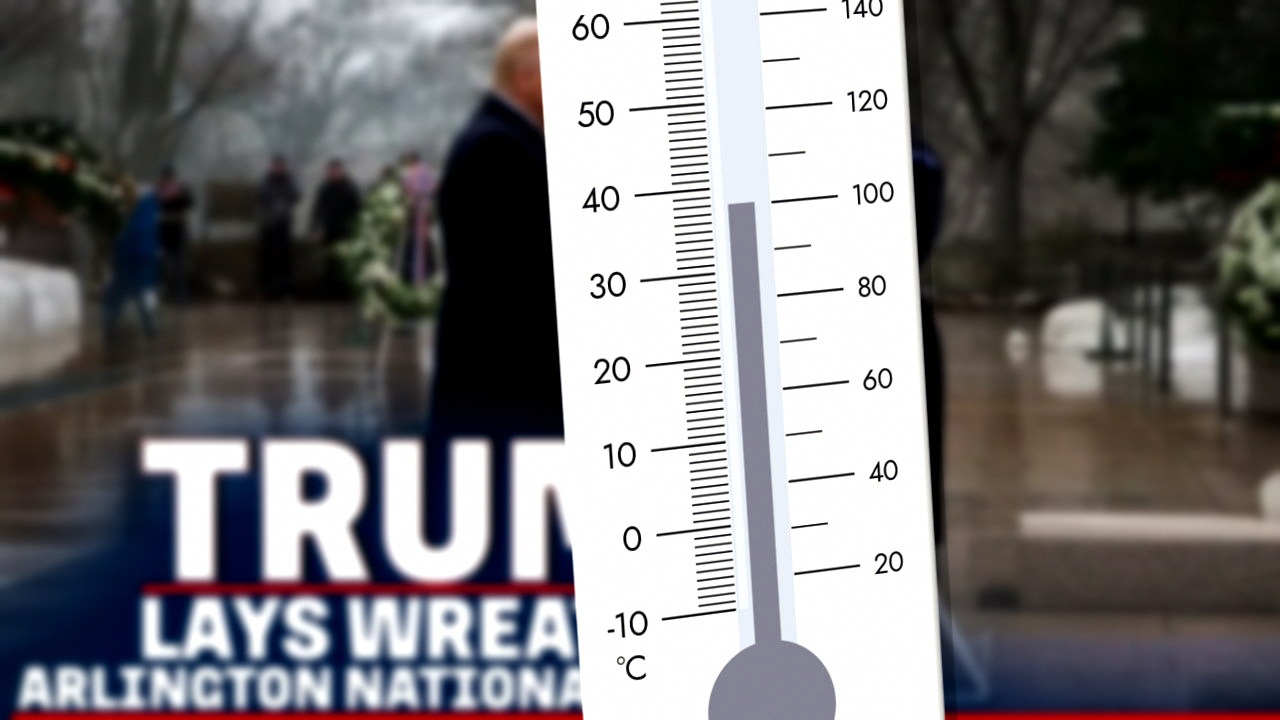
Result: 38 (°C)
